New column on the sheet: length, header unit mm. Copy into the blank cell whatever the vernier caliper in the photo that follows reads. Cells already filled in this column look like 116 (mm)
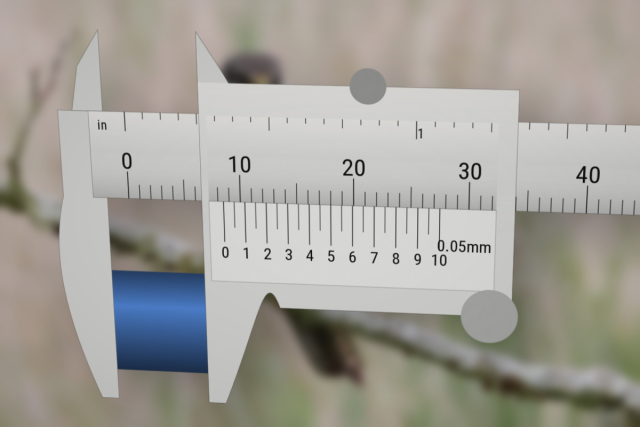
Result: 8.5 (mm)
